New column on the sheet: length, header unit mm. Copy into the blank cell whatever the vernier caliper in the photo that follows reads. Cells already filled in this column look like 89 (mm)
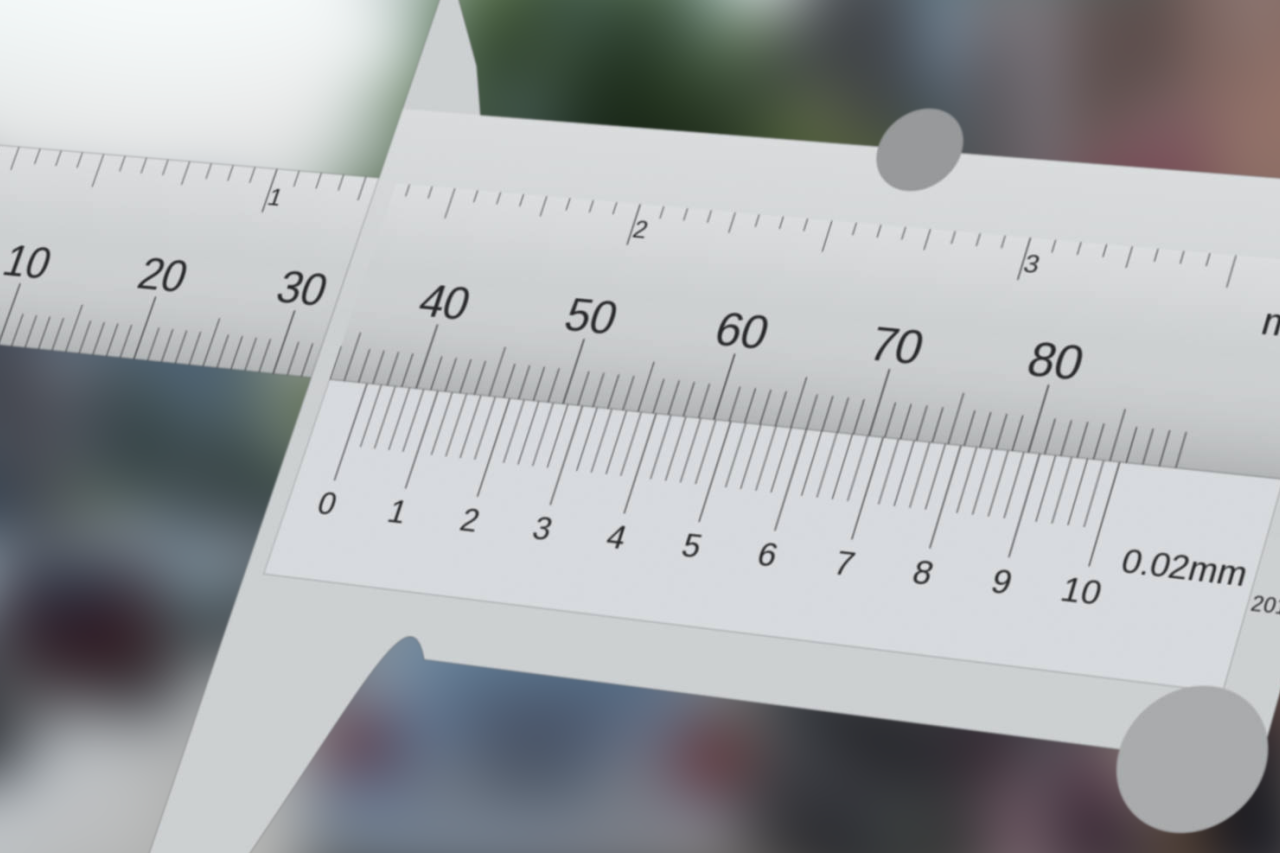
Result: 36.6 (mm)
